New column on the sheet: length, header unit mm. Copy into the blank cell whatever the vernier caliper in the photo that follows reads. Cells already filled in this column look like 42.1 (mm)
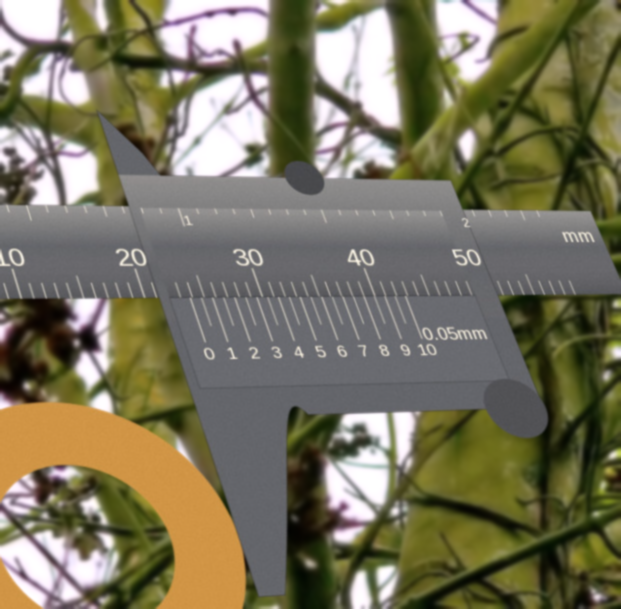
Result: 23.8 (mm)
